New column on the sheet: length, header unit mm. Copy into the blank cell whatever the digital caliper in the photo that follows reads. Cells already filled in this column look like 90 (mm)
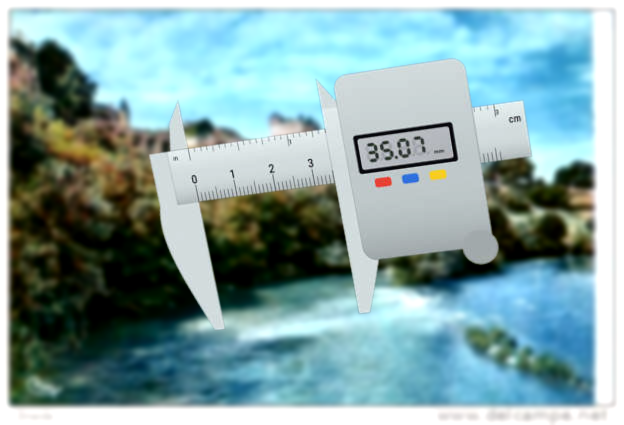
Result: 35.07 (mm)
